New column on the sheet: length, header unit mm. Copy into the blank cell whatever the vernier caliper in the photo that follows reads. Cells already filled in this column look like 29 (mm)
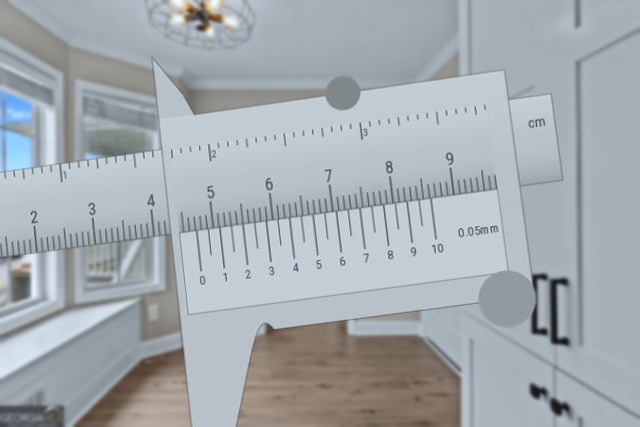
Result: 47.2 (mm)
